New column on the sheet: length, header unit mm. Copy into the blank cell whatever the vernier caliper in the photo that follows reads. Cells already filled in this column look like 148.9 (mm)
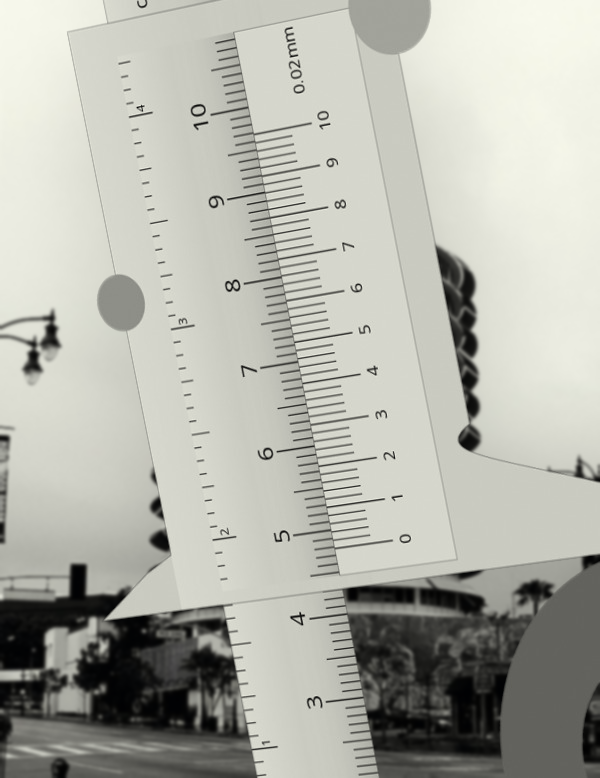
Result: 47.8 (mm)
